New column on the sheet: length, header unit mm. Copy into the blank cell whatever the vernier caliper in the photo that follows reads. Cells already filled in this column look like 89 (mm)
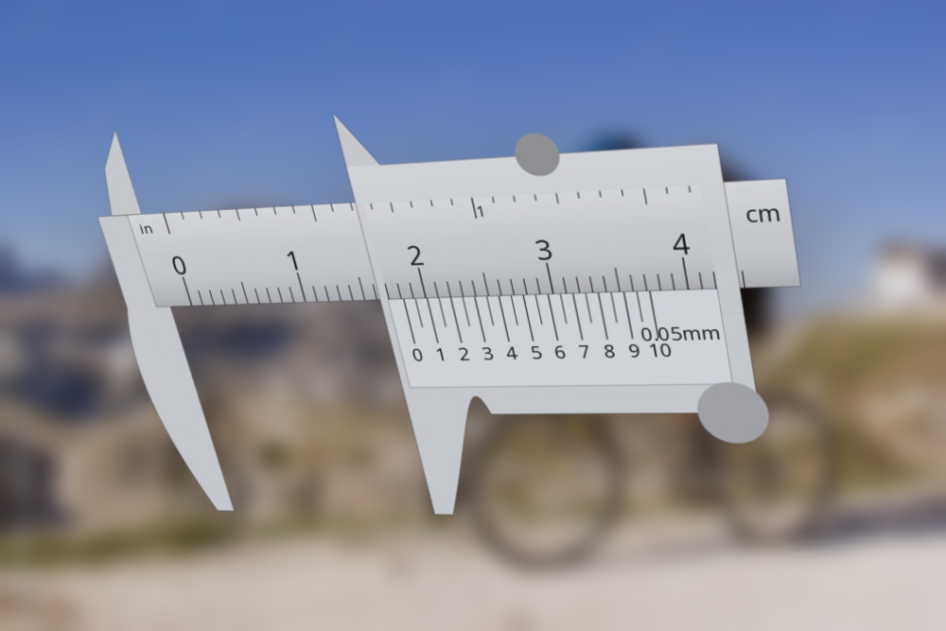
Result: 18.2 (mm)
